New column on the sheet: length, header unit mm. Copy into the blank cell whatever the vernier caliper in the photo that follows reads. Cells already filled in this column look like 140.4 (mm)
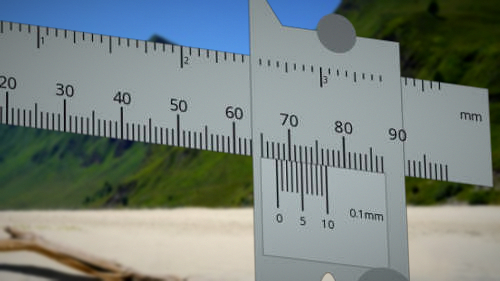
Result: 67.6 (mm)
